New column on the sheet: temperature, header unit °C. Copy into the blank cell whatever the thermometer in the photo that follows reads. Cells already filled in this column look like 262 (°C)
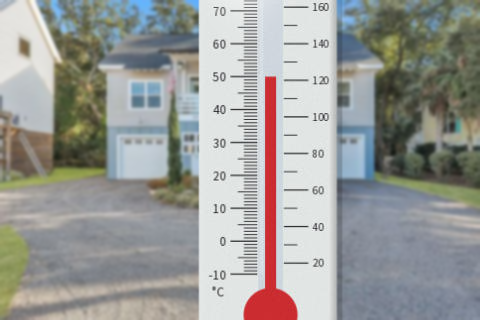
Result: 50 (°C)
